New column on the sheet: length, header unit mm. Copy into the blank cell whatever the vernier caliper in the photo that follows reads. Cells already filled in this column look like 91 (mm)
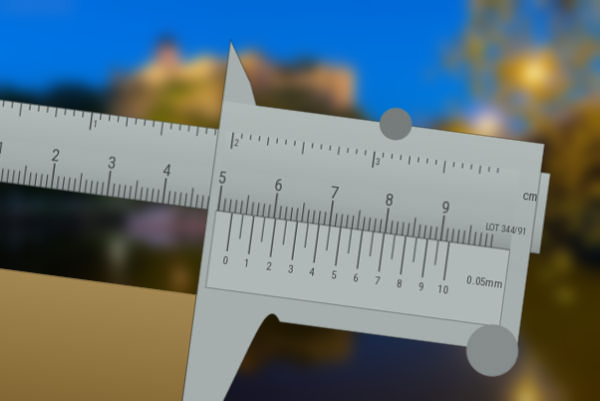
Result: 52.5 (mm)
